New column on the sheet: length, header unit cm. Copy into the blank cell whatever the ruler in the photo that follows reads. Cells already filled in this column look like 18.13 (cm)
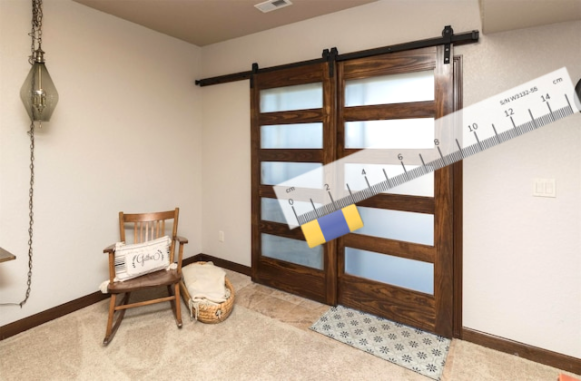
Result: 3 (cm)
